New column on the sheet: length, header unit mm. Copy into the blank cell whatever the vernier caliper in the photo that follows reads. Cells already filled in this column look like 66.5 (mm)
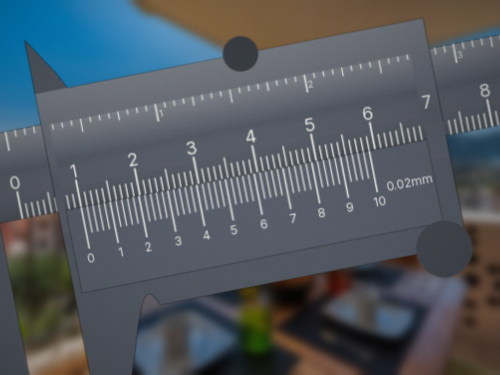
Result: 10.0 (mm)
